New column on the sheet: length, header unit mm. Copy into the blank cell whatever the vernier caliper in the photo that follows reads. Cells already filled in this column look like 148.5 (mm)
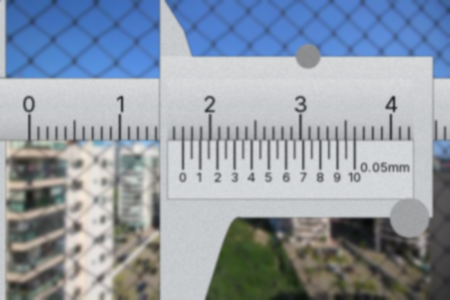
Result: 17.0 (mm)
